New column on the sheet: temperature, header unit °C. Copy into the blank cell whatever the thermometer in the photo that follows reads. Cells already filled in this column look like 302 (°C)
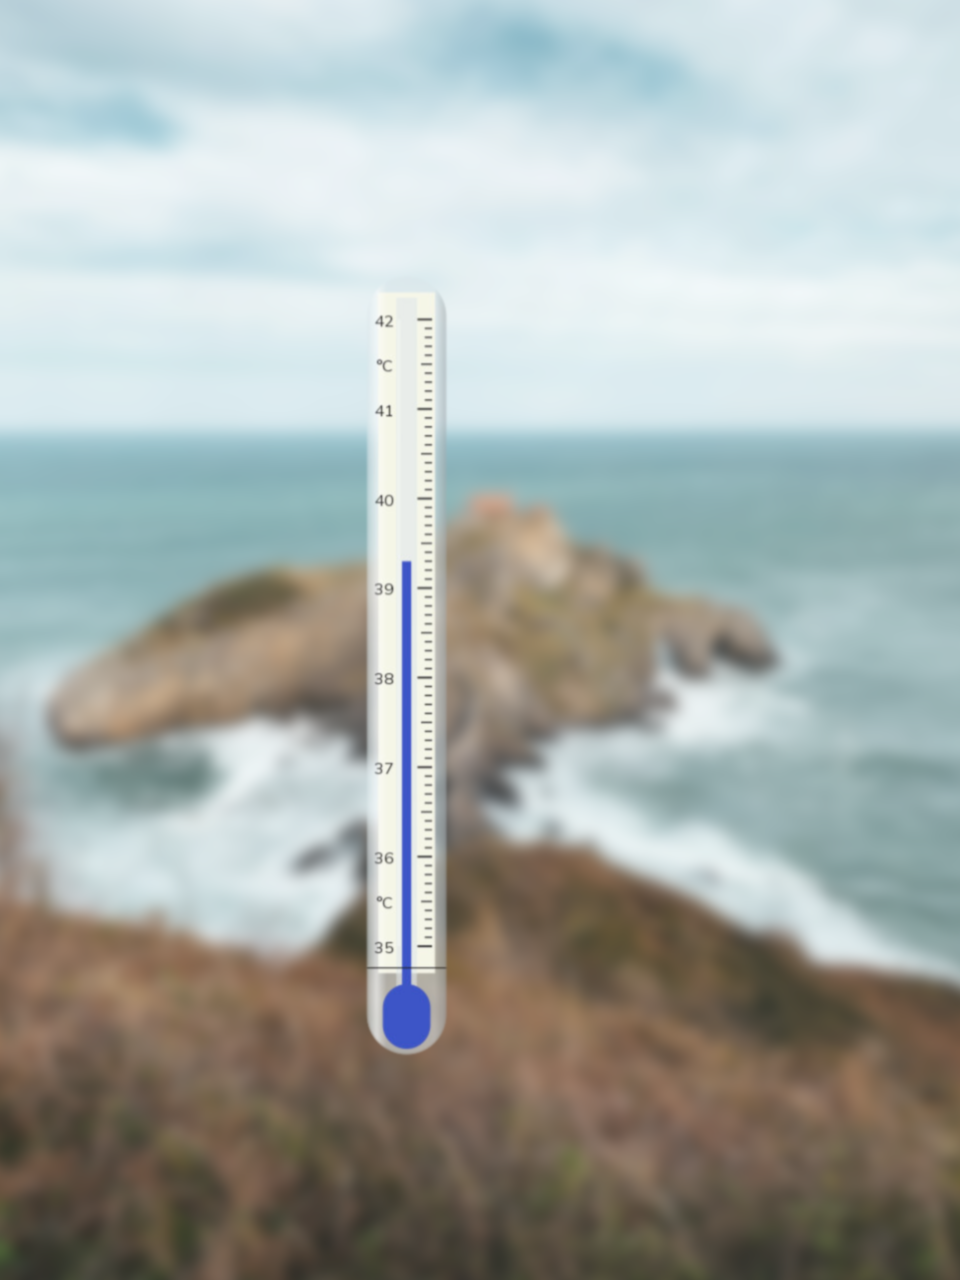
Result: 39.3 (°C)
